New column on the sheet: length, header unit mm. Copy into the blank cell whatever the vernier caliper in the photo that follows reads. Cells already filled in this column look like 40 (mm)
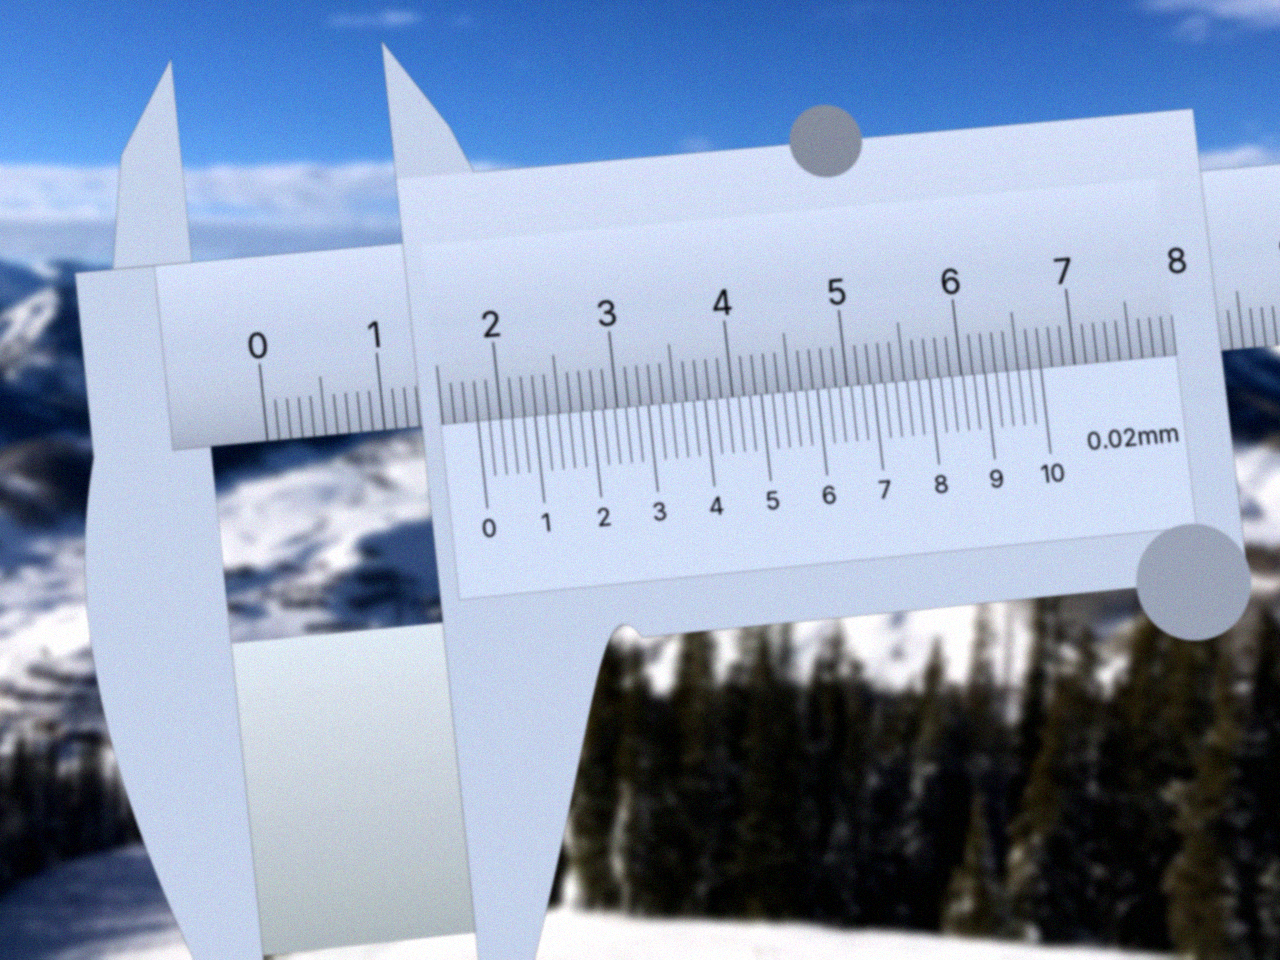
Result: 18.0 (mm)
